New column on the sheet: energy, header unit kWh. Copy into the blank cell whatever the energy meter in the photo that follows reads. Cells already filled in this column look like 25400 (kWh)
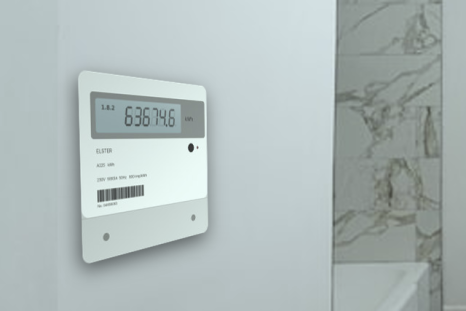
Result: 63674.6 (kWh)
